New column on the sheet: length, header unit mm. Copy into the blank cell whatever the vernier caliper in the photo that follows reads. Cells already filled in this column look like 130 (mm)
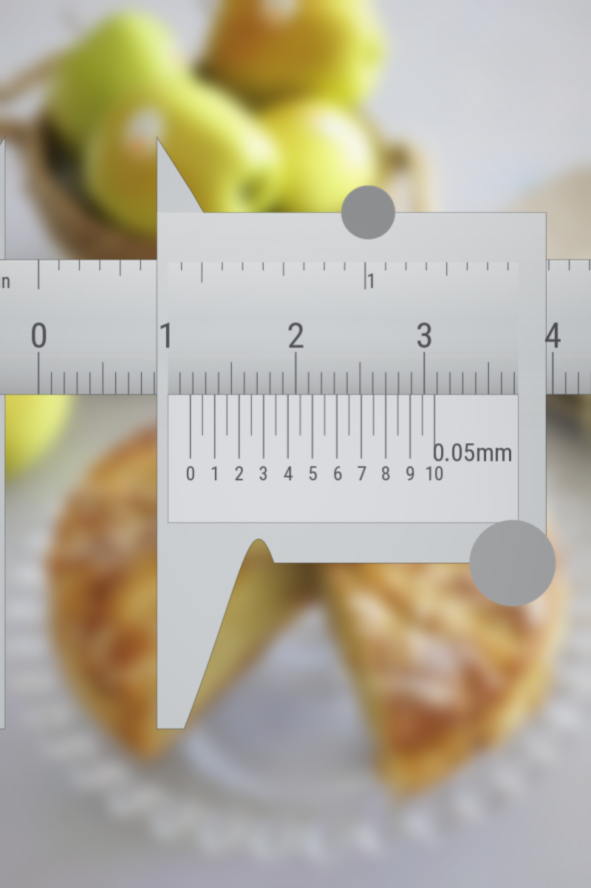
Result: 11.8 (mm)
